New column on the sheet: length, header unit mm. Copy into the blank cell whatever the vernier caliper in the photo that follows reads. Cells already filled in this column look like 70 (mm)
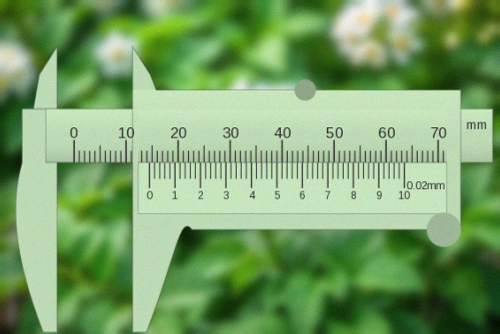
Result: 14.5 (mm)
